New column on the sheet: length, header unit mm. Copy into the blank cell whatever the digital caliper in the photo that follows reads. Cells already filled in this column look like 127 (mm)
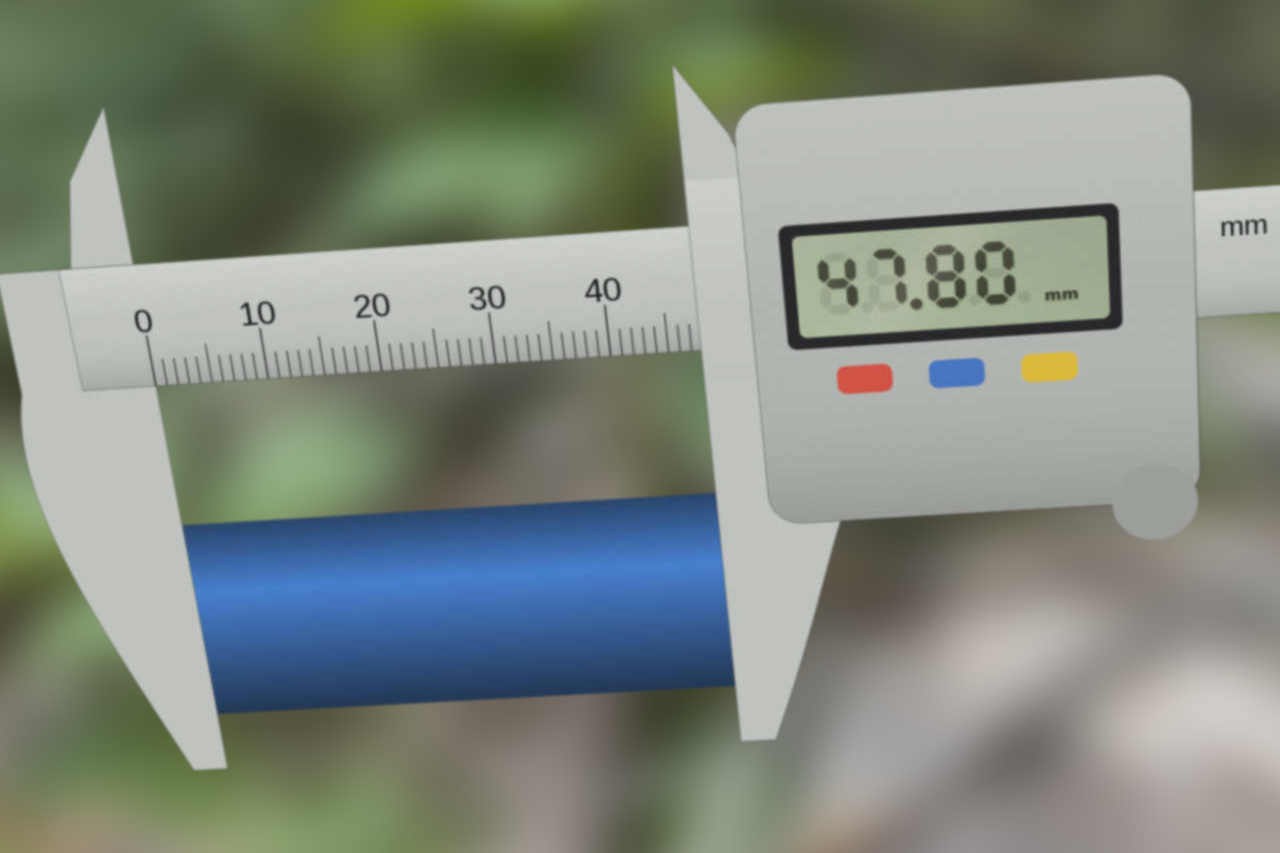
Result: 47.80 (mm)
